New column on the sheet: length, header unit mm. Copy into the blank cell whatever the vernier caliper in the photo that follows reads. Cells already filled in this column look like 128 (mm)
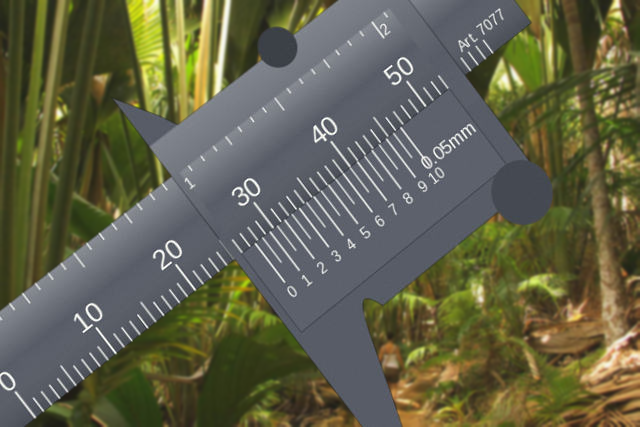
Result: 27.6 (mm)
